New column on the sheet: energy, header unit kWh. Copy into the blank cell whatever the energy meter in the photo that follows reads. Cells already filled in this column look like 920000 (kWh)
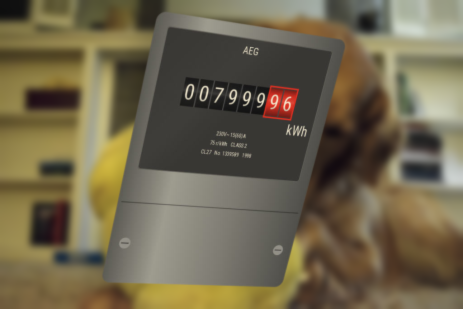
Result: 7999.96 (kWh)
